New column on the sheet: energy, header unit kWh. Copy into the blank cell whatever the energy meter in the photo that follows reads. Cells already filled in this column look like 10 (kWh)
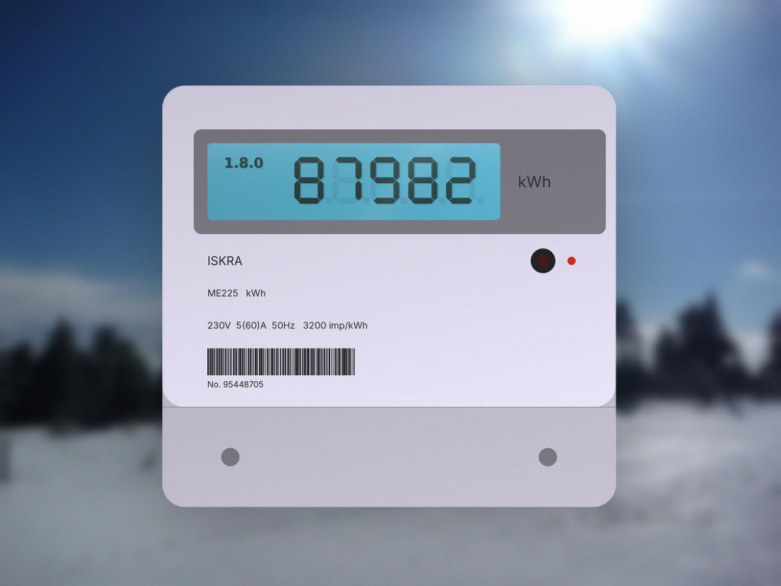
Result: 87982 (kWh)
